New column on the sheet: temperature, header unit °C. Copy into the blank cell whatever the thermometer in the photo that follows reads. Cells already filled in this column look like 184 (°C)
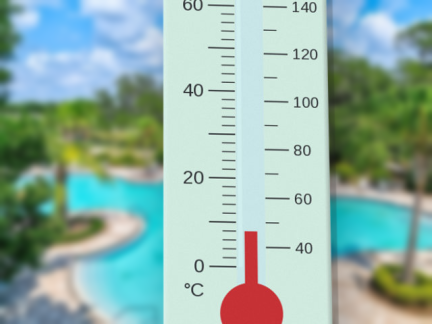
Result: 8 (°C)
